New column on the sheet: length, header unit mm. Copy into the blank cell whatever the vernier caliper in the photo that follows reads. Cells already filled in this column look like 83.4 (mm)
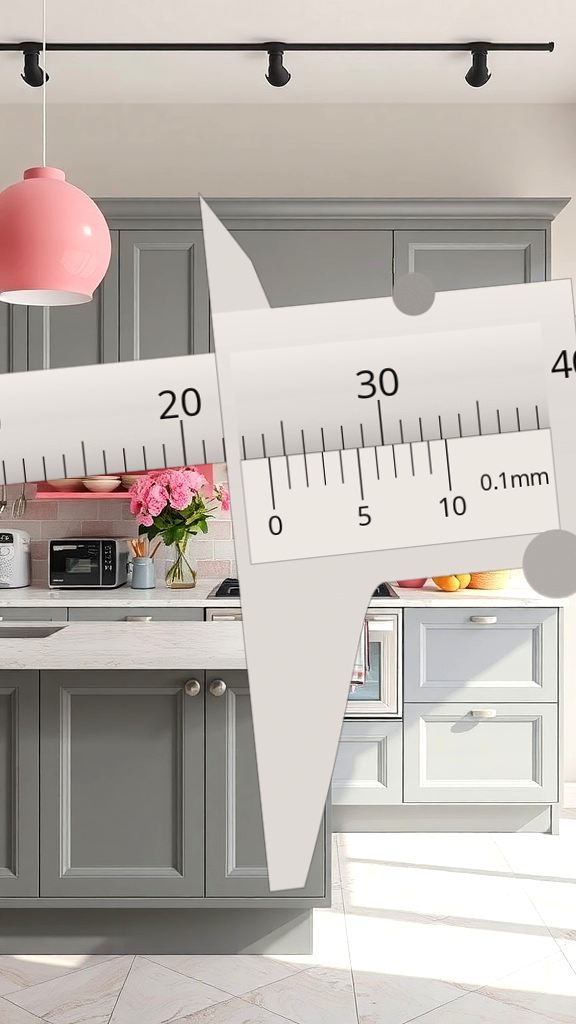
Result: 24.2 (mm)
